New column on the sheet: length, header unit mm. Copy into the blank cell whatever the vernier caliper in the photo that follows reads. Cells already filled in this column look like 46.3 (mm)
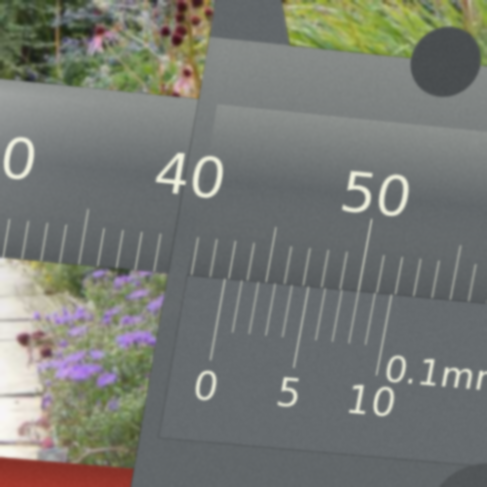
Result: 42.8 (mm)
